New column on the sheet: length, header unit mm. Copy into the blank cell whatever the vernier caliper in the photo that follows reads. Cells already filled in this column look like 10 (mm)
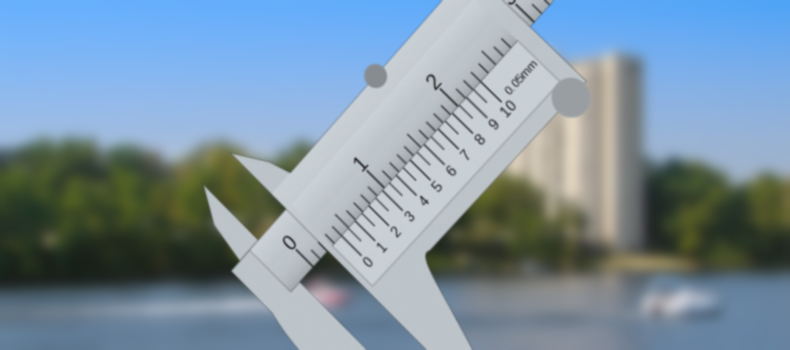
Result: 4.0 (mm)
